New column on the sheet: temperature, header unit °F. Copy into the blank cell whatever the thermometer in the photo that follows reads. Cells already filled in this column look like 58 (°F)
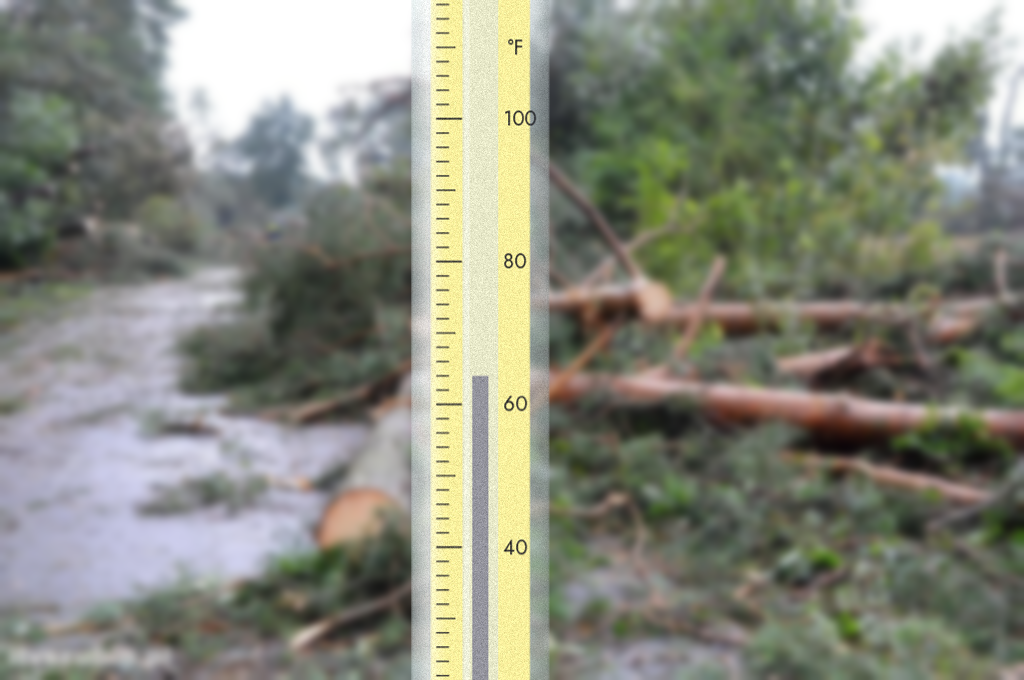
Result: 64 (°F)
